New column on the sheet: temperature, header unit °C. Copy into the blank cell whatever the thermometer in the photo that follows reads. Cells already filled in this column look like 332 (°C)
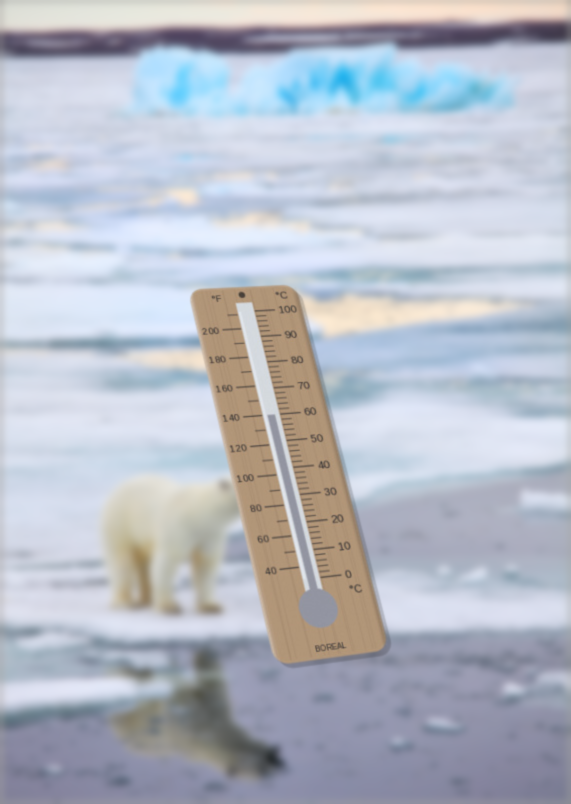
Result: 60 (°C)
